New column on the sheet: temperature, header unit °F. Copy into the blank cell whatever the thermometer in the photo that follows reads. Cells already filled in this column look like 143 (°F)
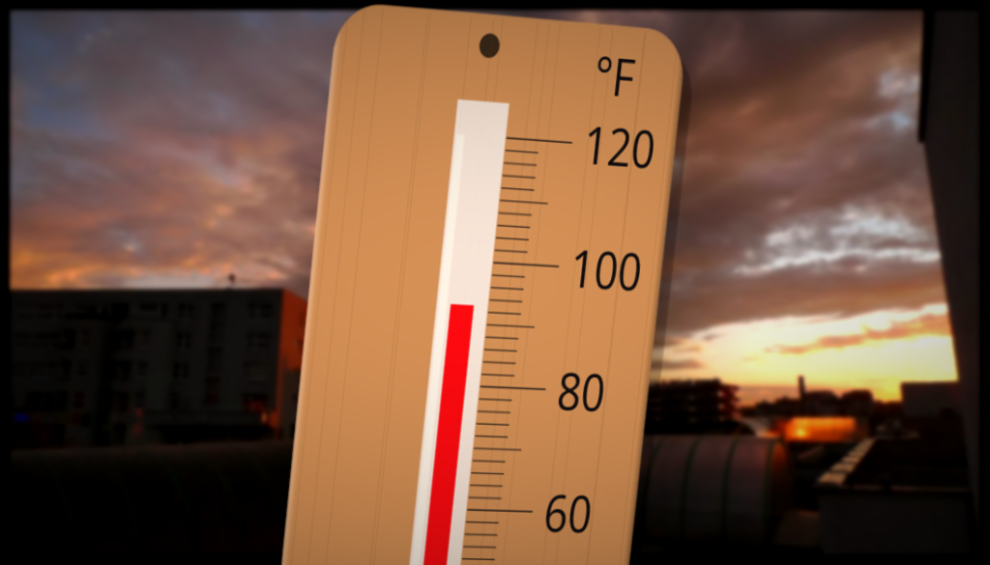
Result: 93 (°F)
